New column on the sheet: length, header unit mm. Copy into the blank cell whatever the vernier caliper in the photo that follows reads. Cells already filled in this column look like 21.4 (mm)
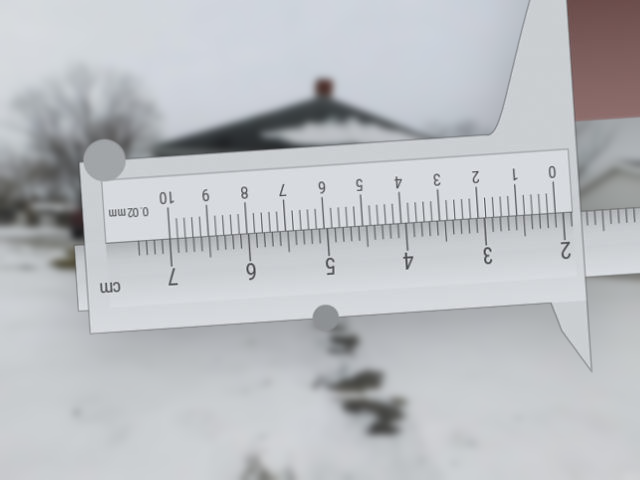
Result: 21.0 (mm)
